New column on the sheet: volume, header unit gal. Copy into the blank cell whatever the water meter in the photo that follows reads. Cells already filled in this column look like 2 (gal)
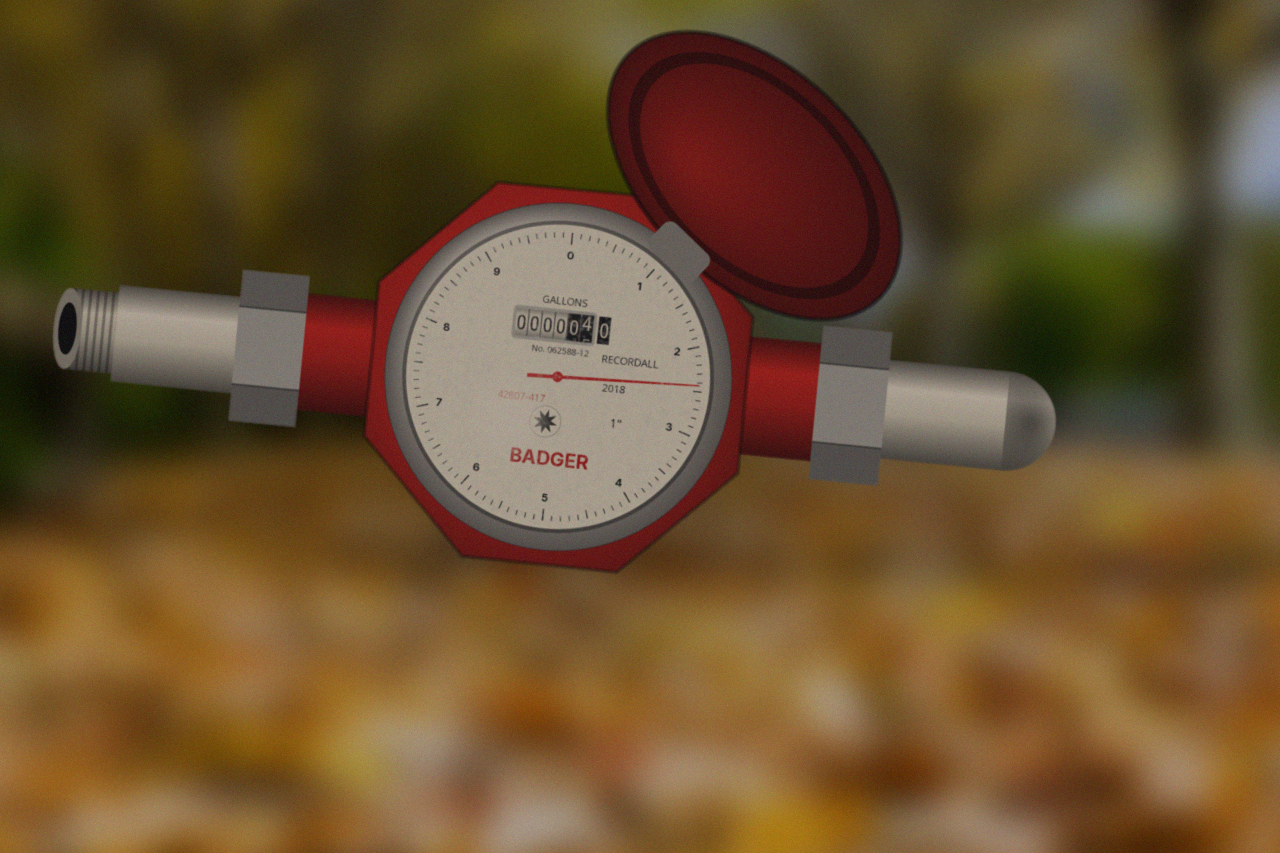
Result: 42.4 (gal)
